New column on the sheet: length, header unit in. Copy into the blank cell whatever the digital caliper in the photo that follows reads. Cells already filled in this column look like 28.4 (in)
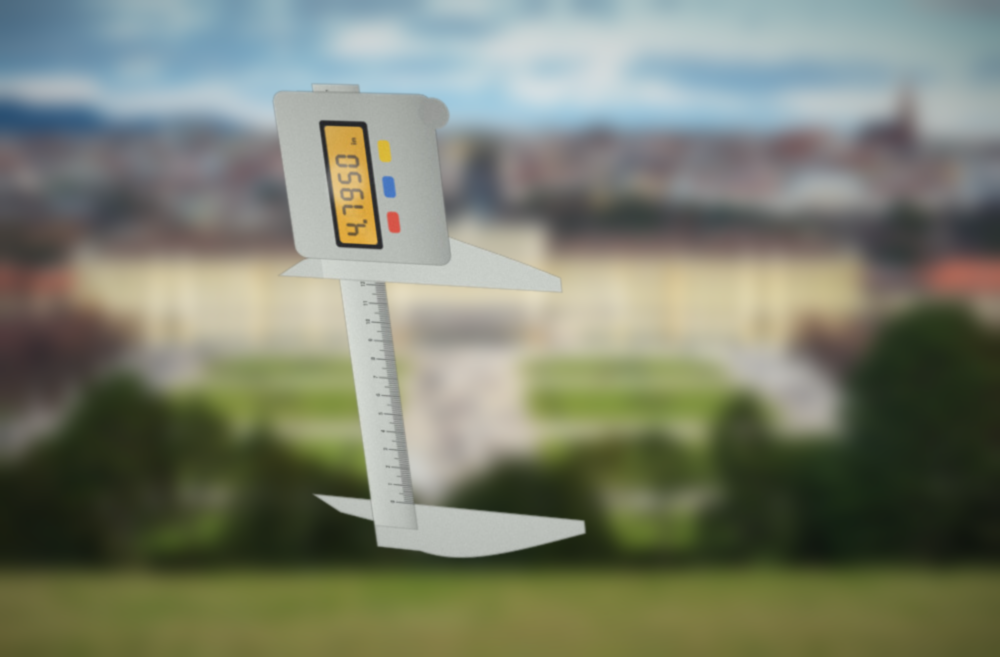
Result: 4.7950 (in)
